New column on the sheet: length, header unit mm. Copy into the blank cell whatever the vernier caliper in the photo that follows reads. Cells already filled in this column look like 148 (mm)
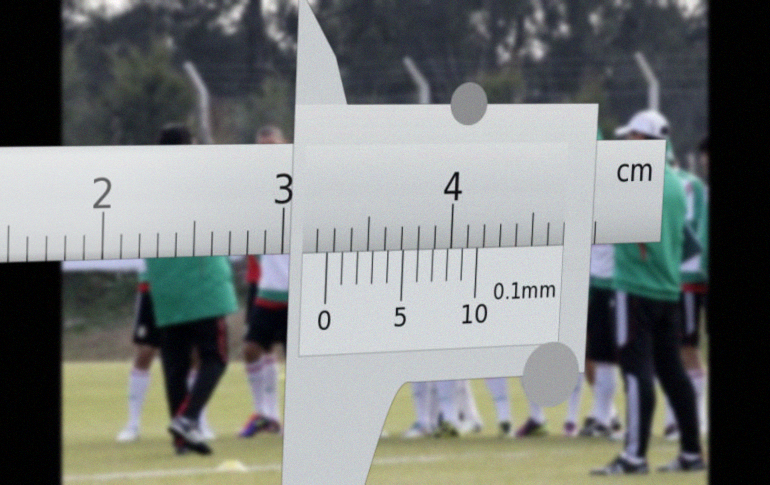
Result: 32.6 (mm)
